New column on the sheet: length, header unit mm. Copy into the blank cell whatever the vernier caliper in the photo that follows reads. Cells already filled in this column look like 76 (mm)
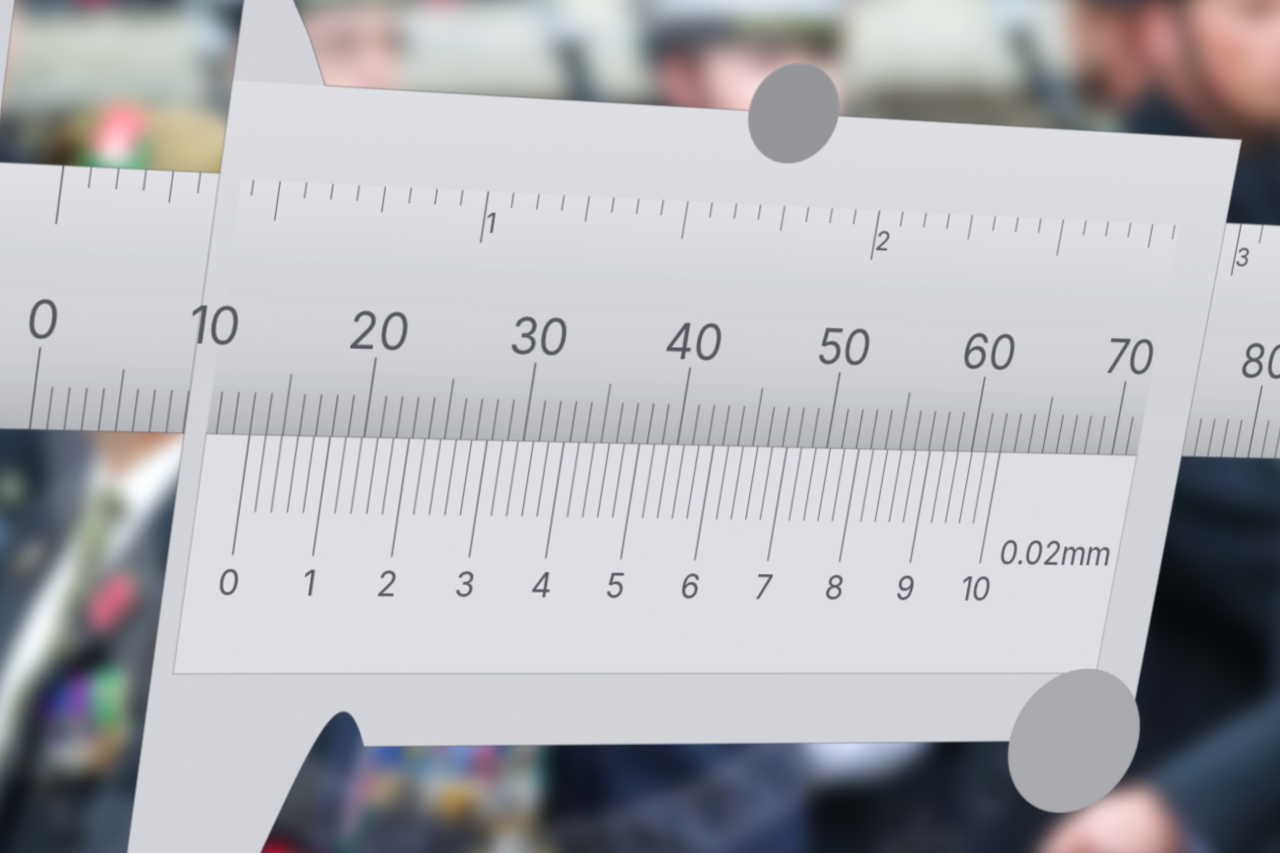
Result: 13.0 (mm)
